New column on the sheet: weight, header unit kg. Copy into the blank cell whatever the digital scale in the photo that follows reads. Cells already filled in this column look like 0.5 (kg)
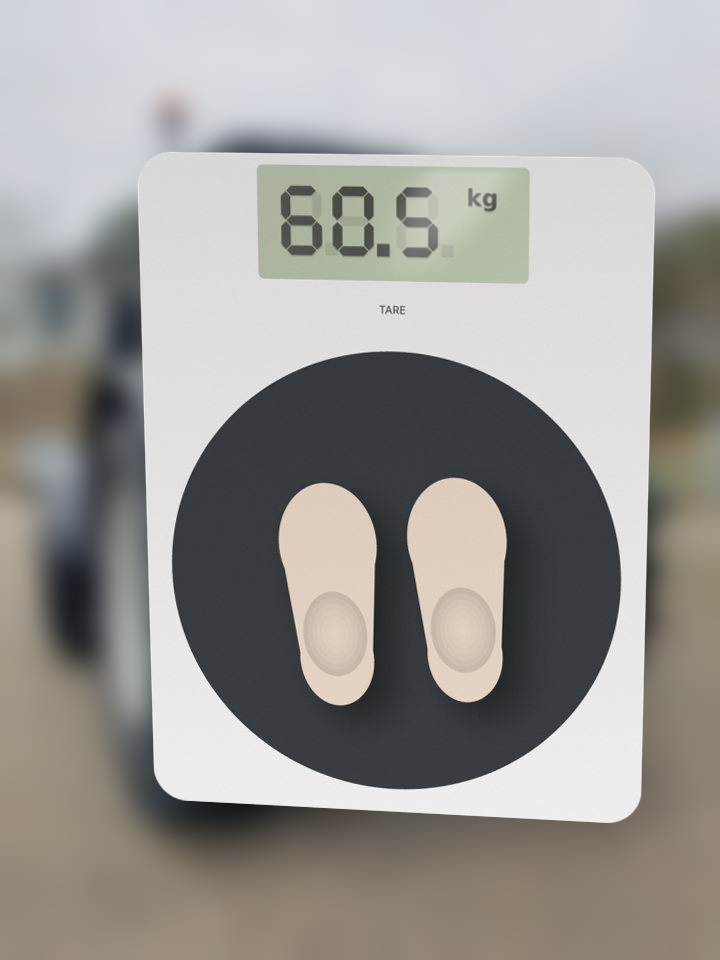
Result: 60.5 (kg)
